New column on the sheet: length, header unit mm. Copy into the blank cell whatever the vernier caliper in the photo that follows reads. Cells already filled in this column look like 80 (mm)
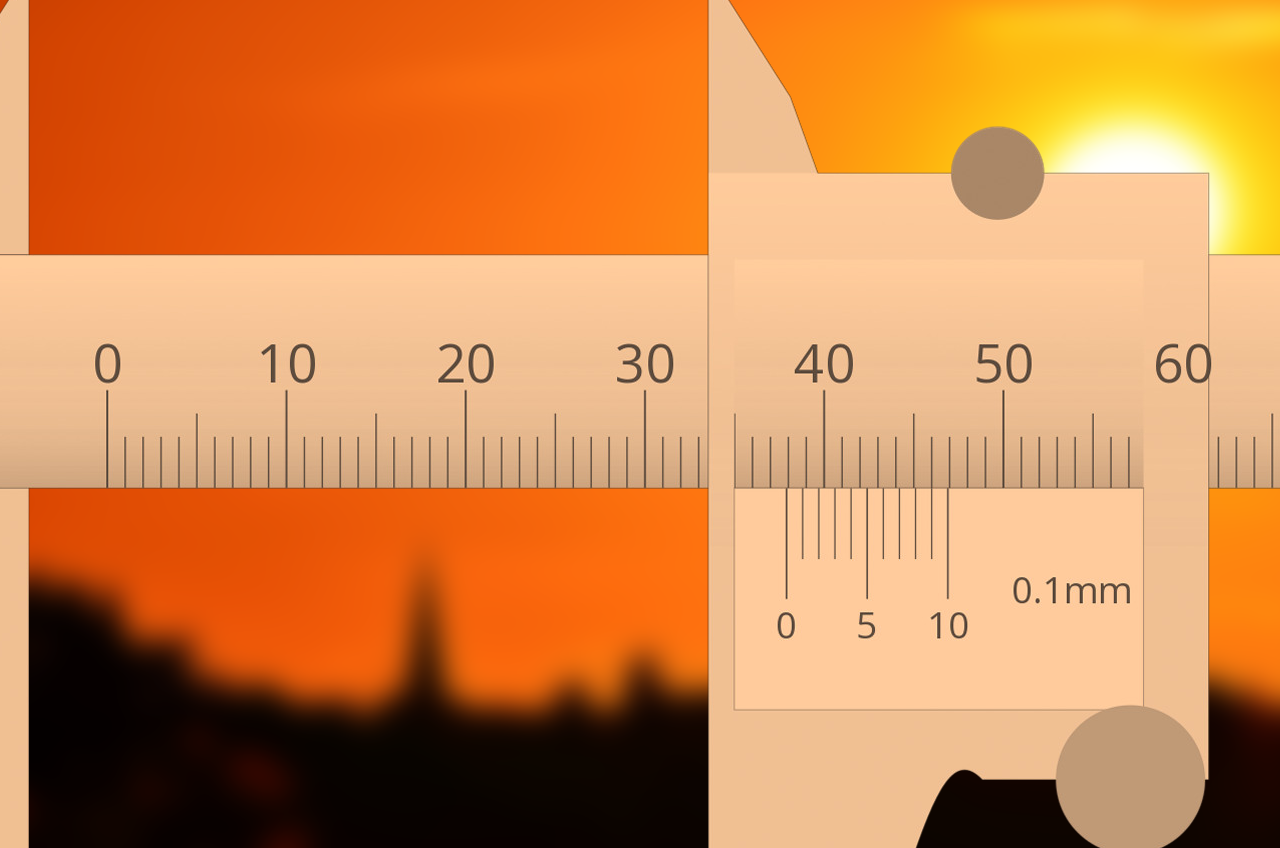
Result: 37.9 (mm)
